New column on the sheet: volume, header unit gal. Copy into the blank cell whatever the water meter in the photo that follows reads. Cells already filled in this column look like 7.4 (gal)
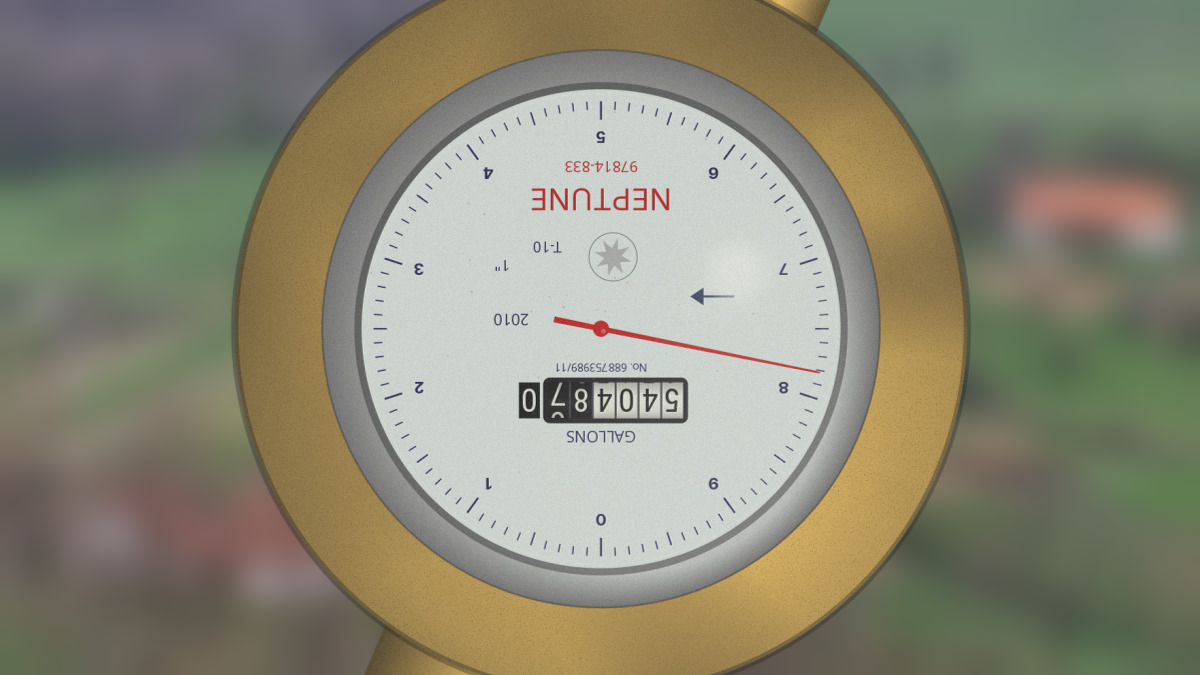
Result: 5404867.8 (gal)
